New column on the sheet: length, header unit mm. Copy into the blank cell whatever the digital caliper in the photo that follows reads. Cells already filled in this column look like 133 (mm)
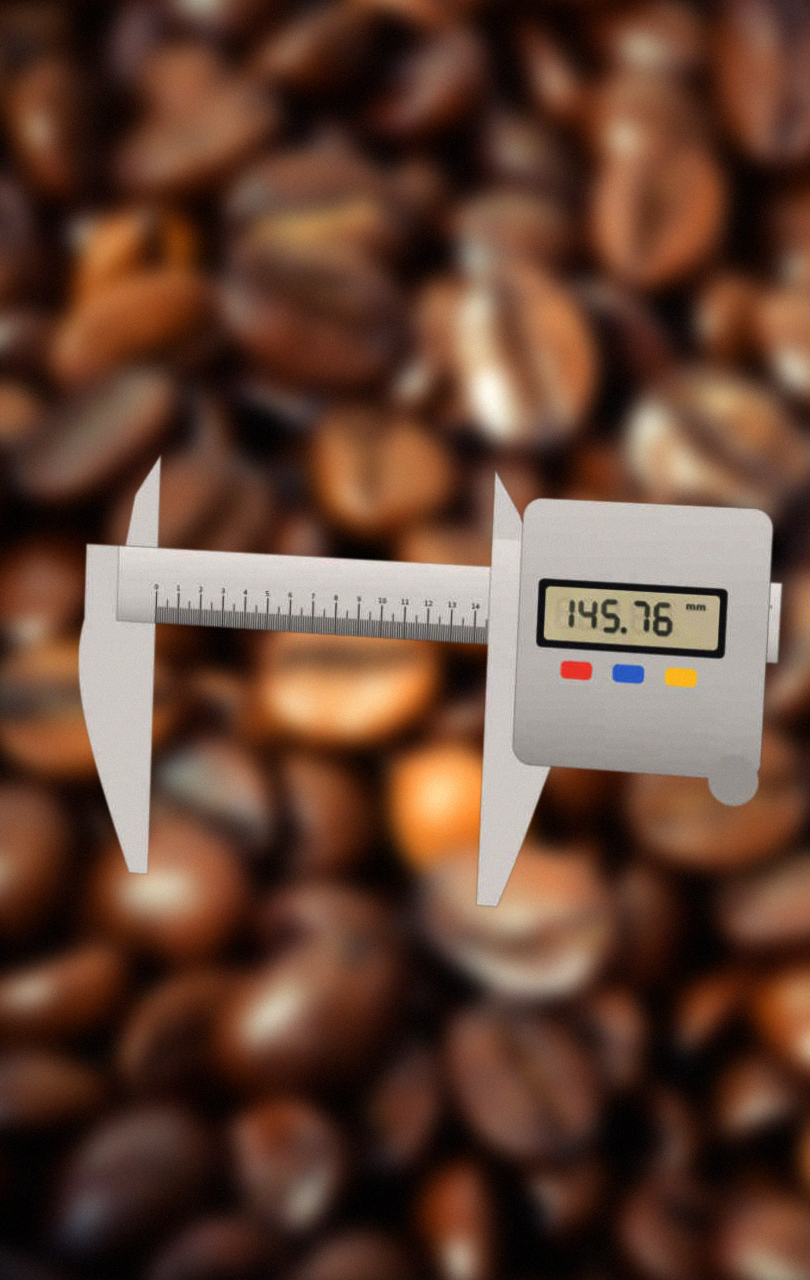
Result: 145.76 (mm)
